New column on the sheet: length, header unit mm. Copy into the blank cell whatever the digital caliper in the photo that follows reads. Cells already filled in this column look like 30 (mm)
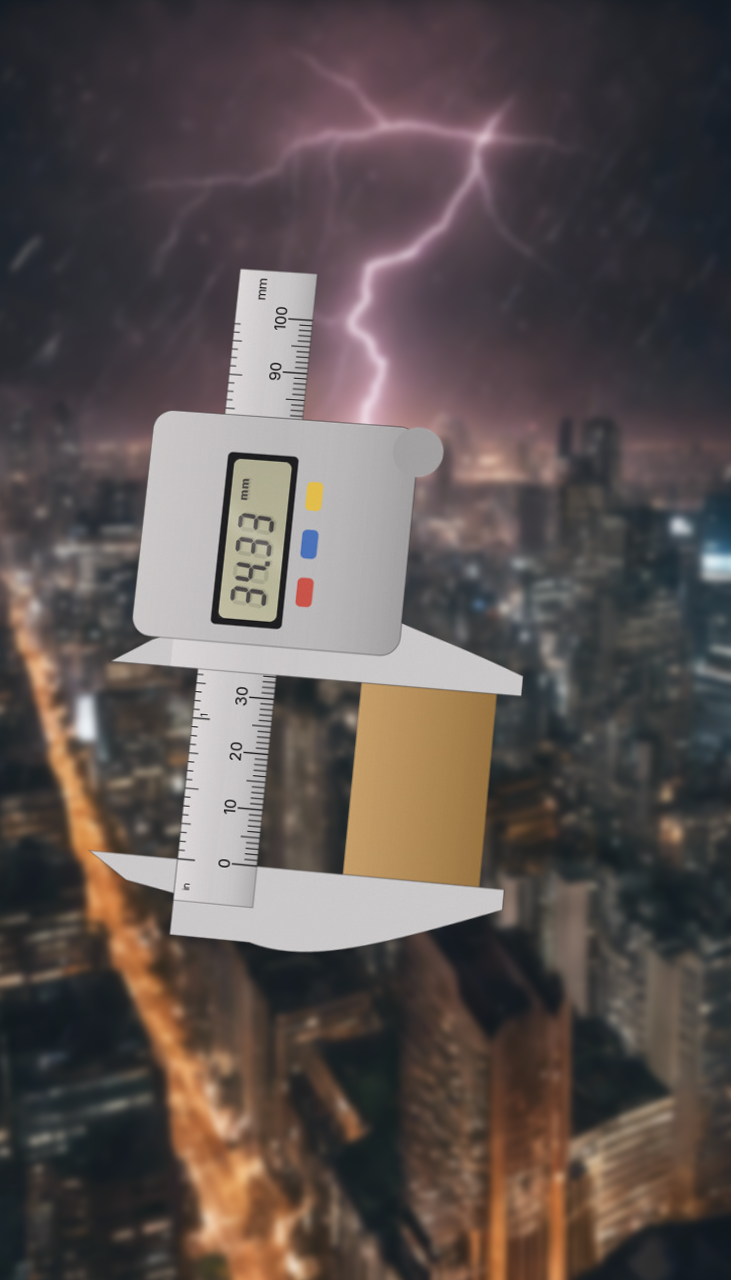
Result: 34.33 (mm)
